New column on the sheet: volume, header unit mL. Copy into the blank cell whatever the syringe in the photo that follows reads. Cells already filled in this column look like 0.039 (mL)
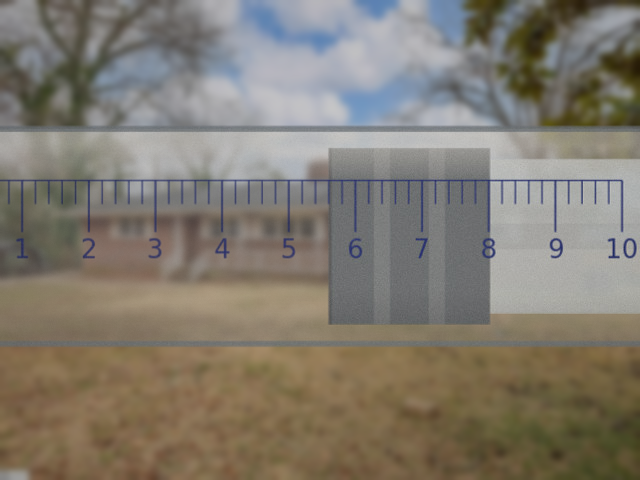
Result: 5.6 (mL)
